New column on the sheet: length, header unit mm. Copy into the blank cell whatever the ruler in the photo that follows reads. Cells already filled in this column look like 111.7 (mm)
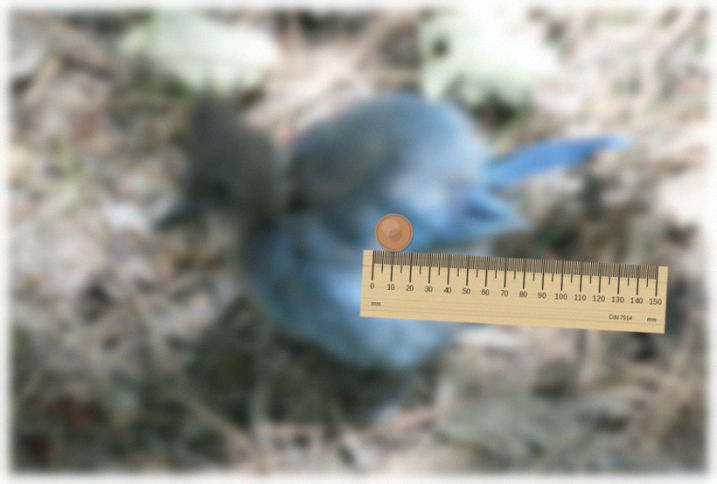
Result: 20 (mm)
